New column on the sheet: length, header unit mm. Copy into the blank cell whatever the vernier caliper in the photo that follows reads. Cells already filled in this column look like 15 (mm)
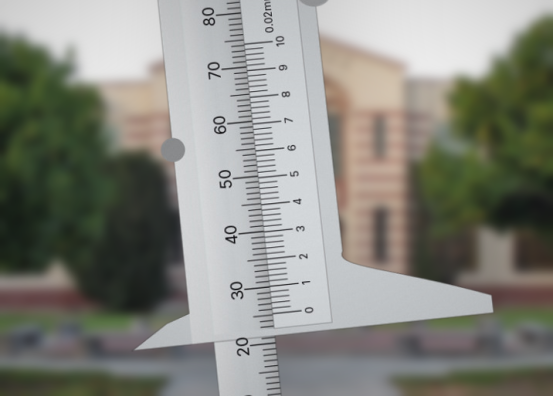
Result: 25.2 (mm)
